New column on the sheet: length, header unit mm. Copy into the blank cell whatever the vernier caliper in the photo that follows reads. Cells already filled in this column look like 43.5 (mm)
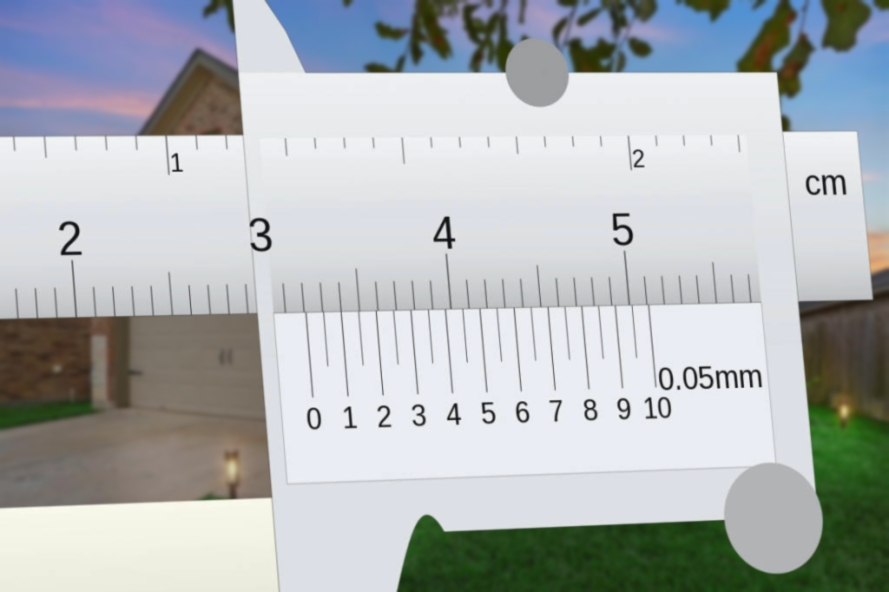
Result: 32.1 (mm)
